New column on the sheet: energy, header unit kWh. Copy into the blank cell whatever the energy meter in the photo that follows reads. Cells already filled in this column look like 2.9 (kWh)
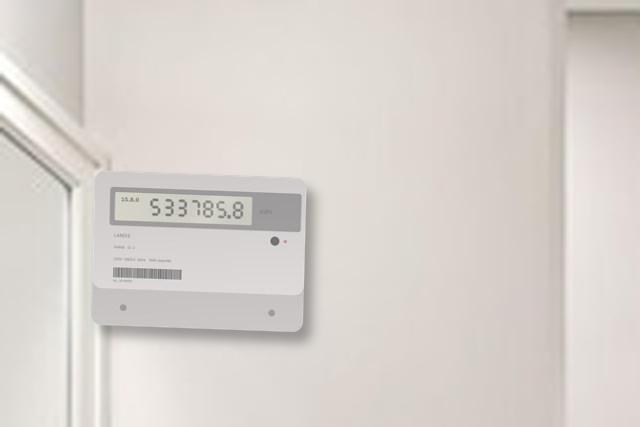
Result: 533785.8 (kWh)
